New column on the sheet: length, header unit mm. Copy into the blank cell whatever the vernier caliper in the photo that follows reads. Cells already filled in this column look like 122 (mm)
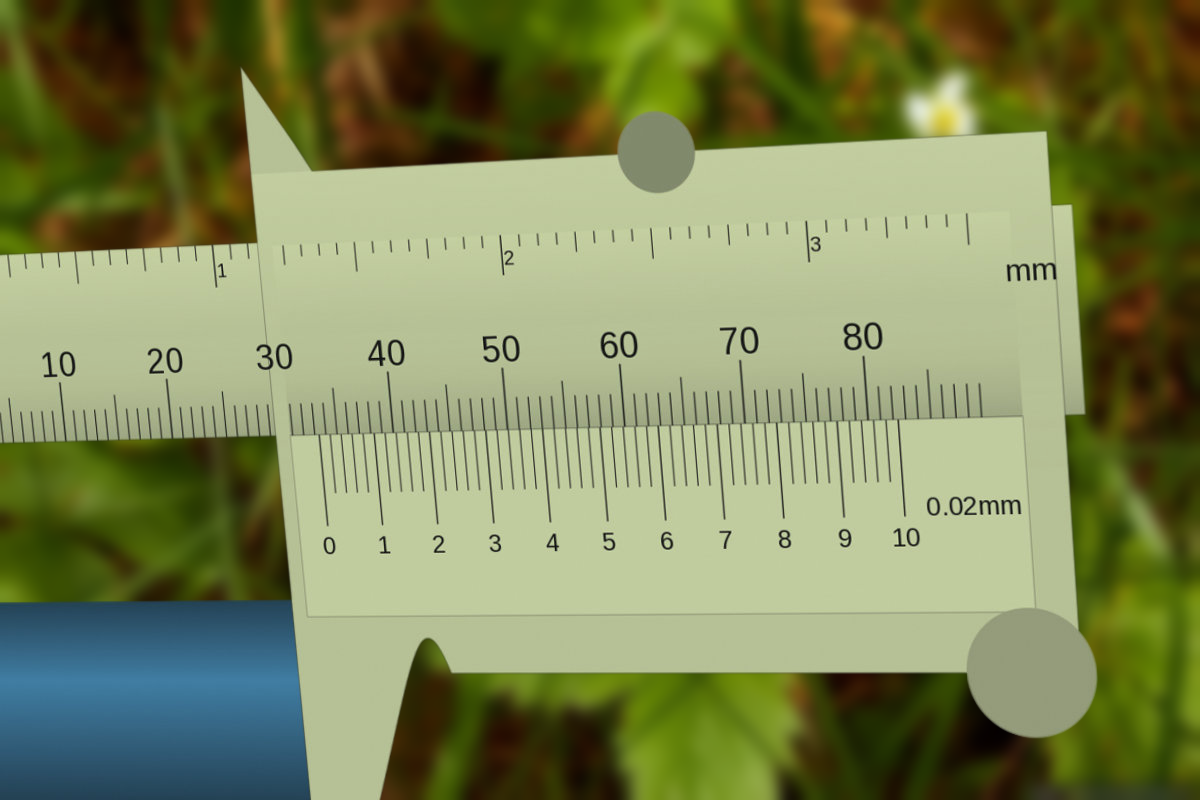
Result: 33.4 (mm)
